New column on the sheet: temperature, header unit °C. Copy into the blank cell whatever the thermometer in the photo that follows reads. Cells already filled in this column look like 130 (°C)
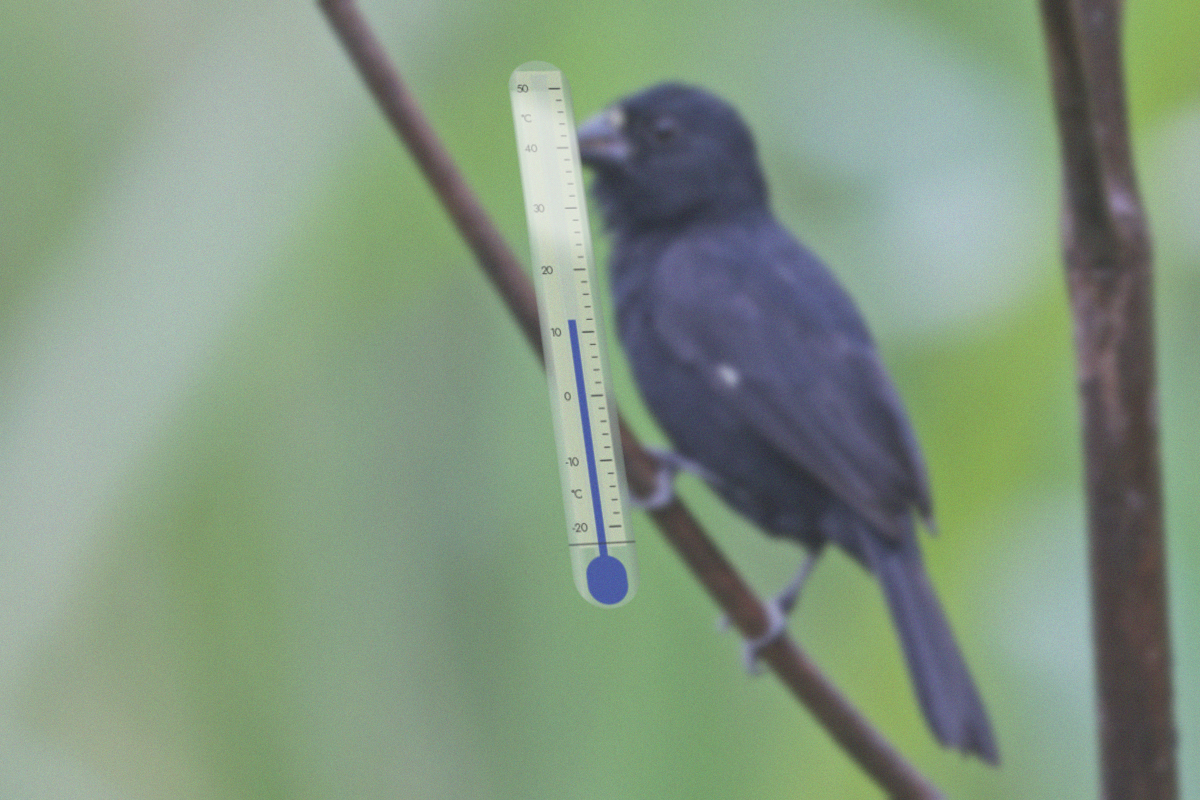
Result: 12 (°C)
